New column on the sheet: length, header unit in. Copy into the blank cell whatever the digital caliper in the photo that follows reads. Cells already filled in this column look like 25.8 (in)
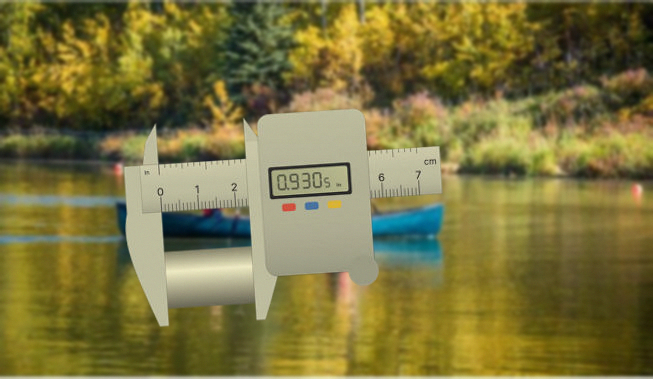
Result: 0.9305 (in)
